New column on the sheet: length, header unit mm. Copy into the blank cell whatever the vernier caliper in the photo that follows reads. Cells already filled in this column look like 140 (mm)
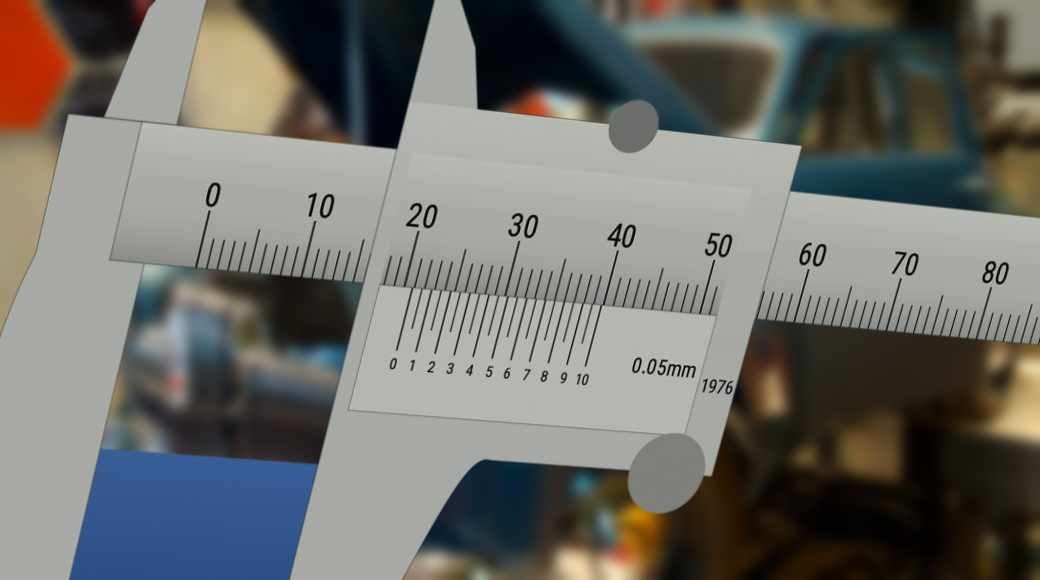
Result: 20.8 (mm)
